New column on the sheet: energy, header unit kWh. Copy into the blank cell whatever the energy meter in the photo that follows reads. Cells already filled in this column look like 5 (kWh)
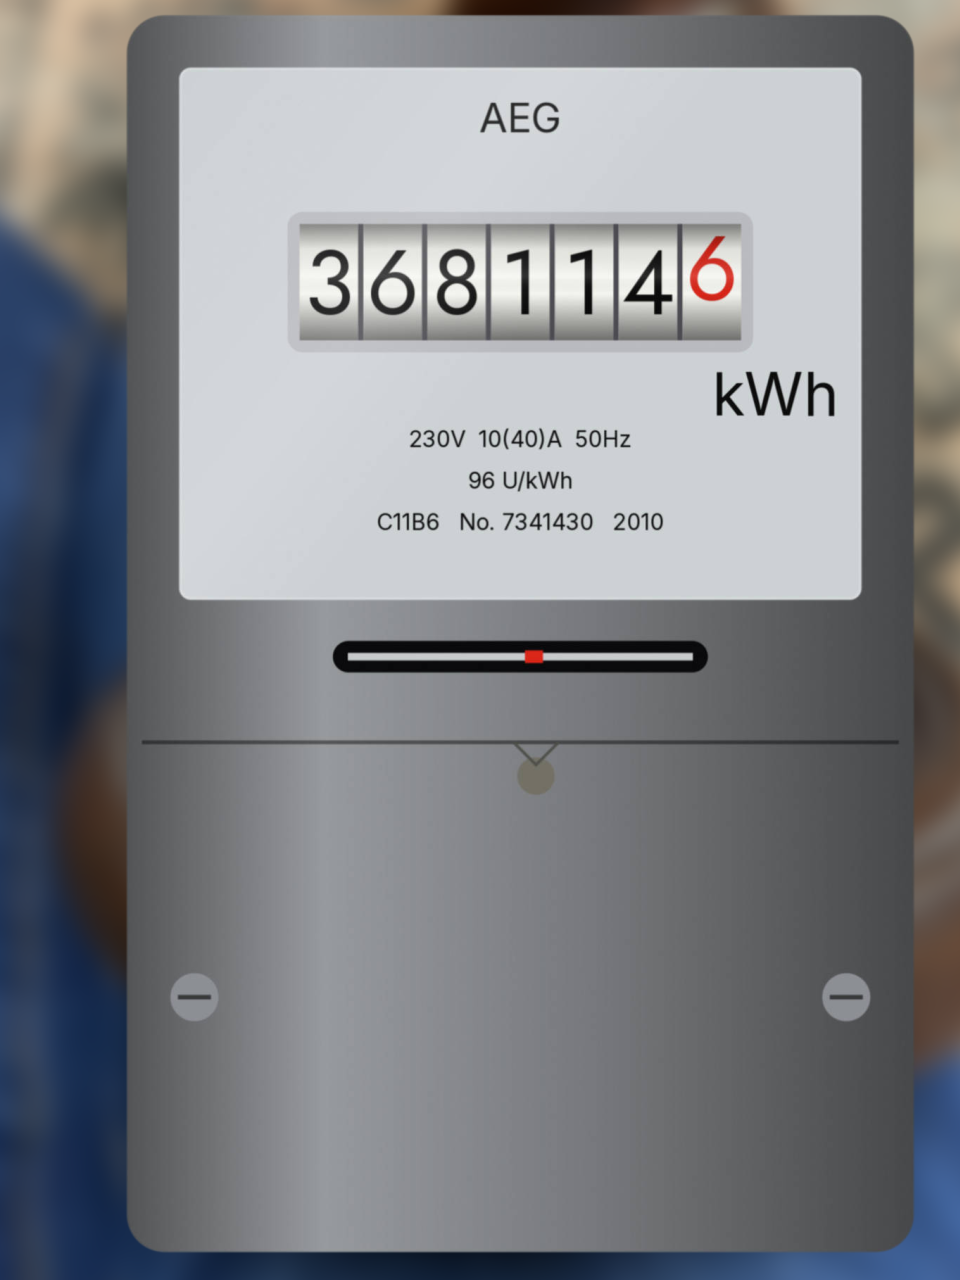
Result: 368114.6 (kWh)
